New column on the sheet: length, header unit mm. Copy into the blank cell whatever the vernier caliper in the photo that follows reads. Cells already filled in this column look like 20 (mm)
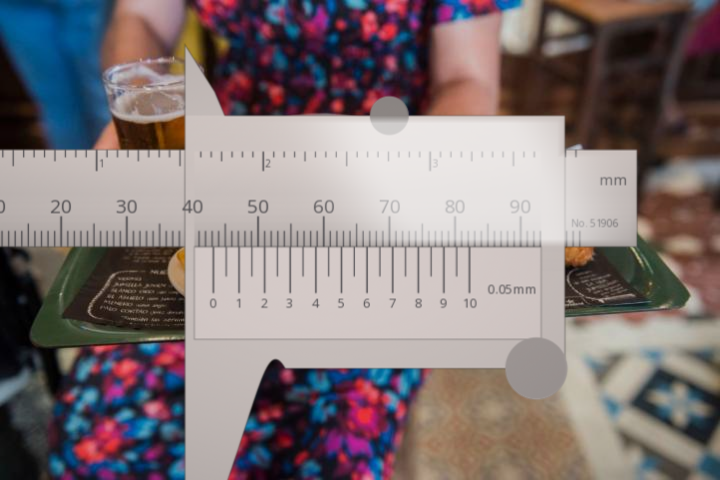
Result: 43.2 (mm)
